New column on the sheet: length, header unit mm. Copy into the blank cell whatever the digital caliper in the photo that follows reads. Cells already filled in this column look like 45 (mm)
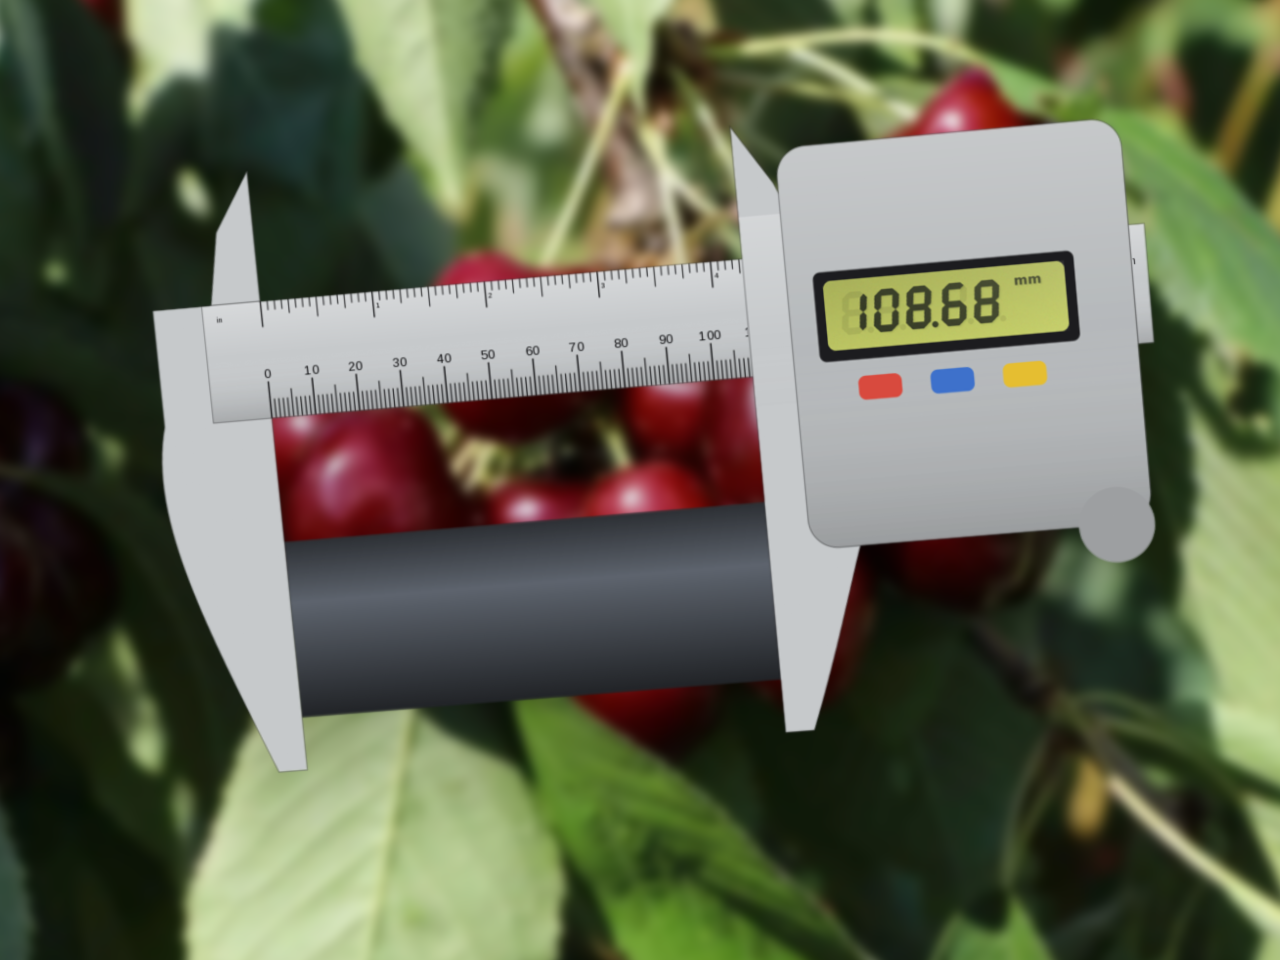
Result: 108.68 (mm)
